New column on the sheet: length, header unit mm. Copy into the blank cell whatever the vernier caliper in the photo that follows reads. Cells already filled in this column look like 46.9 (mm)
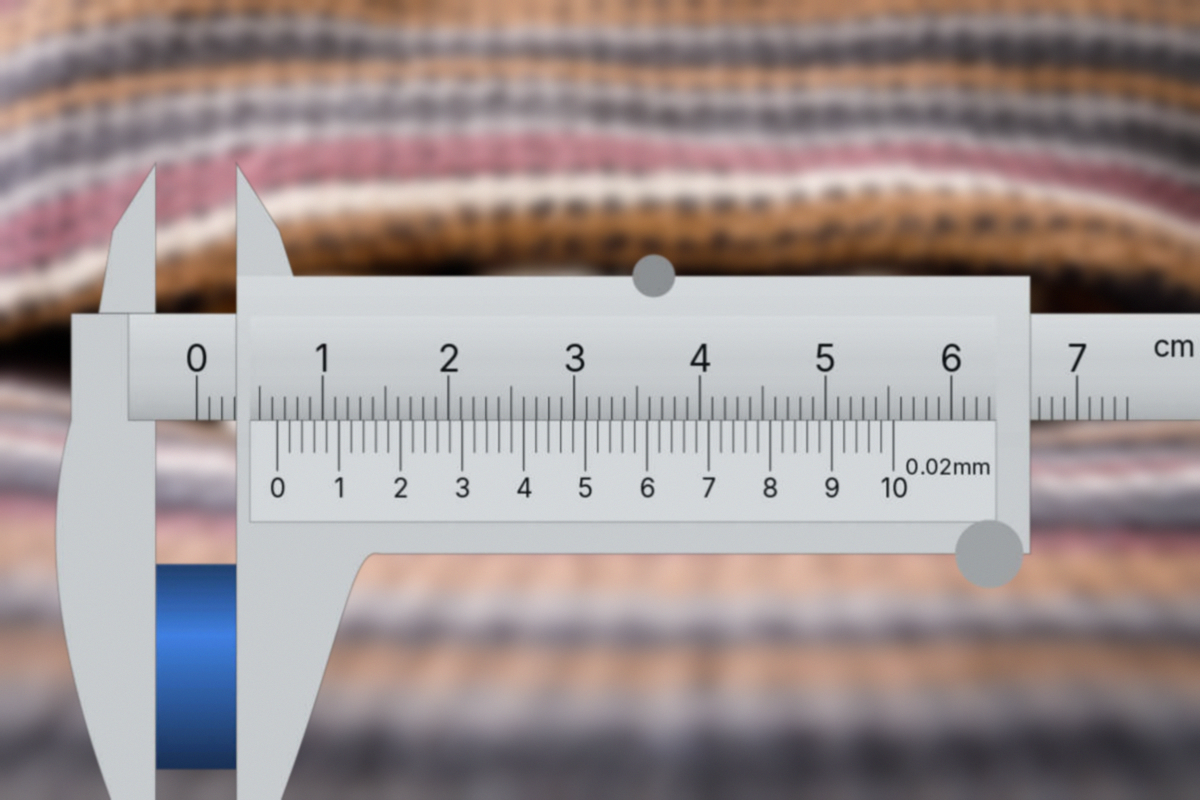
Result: 6.4 (mm)
